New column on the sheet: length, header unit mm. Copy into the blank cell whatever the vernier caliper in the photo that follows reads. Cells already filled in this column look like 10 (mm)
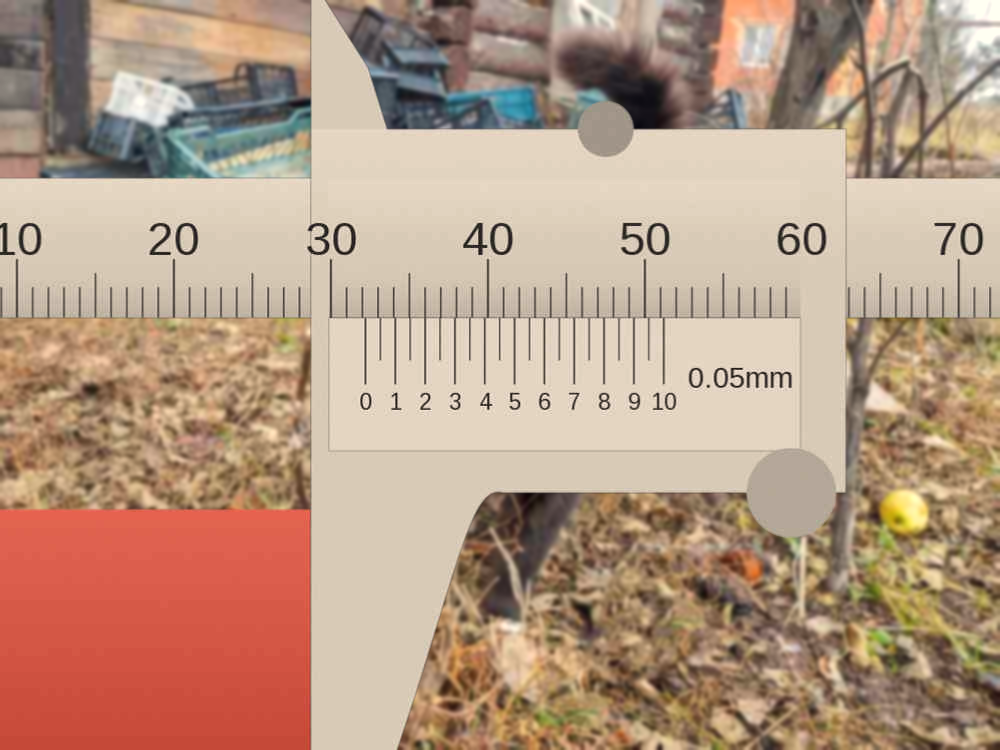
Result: 32.2 (mm)
